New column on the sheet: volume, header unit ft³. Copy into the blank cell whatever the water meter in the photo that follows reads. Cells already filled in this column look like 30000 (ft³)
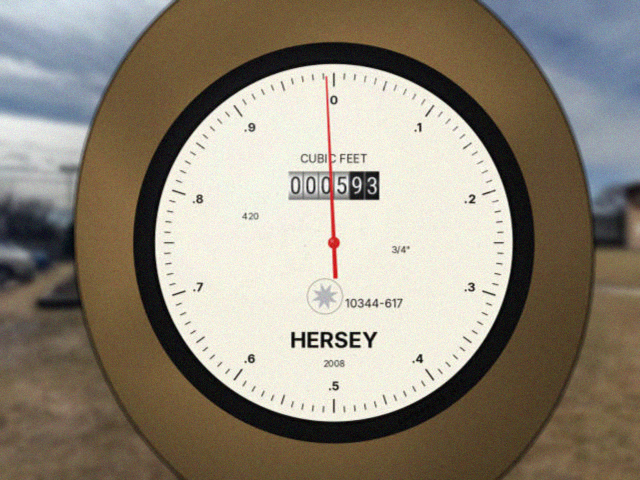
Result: 592.99 (ft³)
